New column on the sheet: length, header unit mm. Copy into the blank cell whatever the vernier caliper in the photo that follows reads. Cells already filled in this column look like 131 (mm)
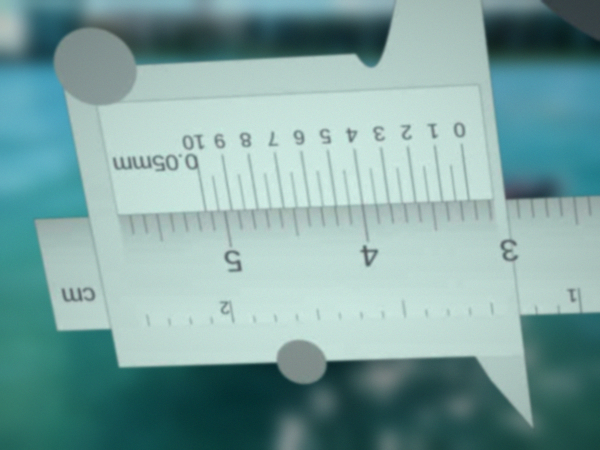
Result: 32.4 (mm)
